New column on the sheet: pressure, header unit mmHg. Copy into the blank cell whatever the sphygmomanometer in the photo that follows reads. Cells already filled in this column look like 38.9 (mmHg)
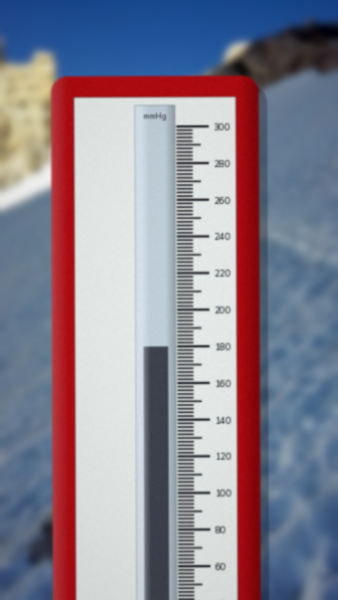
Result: 180 (mmHg)
